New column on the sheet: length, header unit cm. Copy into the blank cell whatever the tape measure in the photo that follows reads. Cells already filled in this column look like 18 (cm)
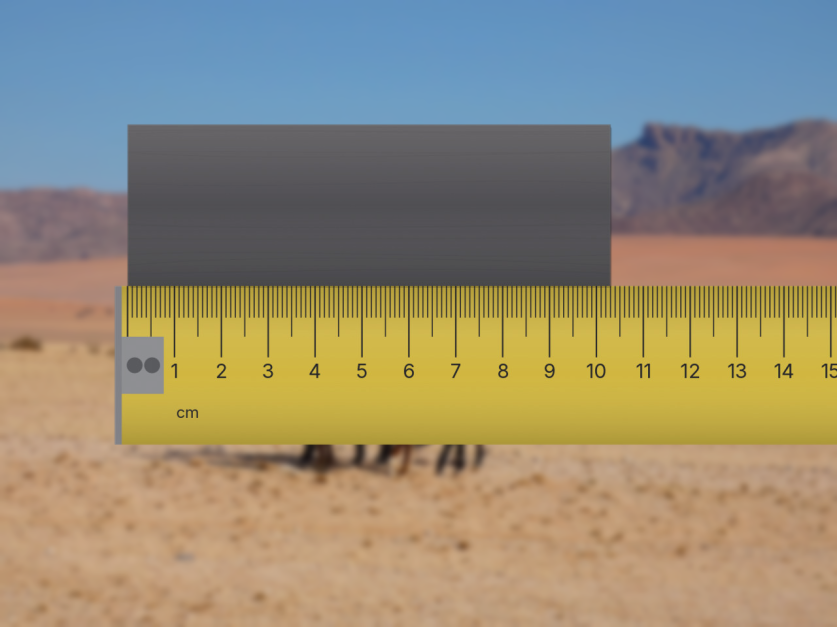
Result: 10.3 (cm)
